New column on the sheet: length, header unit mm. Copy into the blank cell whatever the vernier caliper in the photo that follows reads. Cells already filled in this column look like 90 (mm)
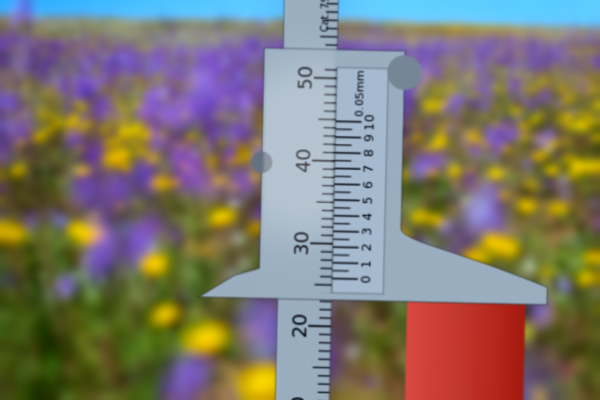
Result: 25.8 (mm)
